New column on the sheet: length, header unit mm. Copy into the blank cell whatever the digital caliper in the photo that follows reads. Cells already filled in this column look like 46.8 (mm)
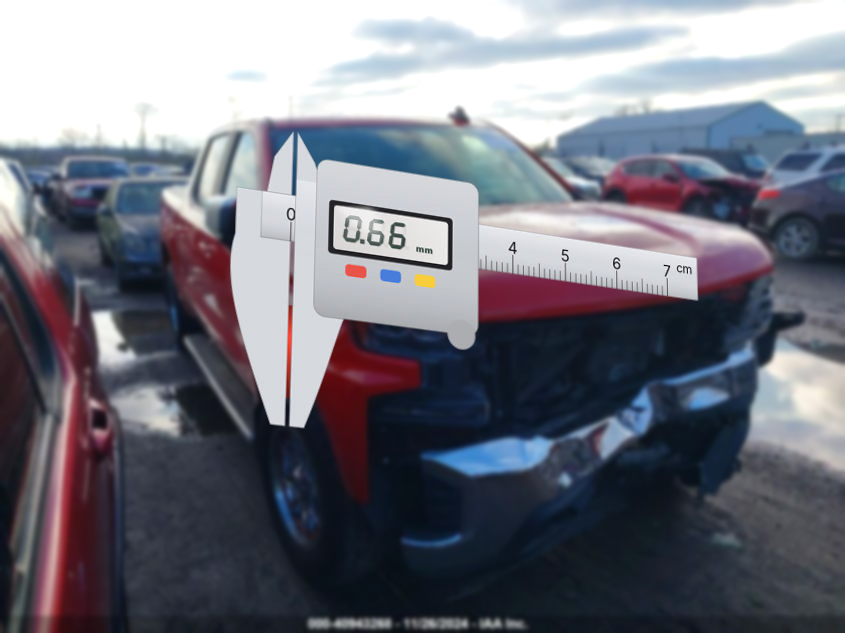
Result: 0.66 (mm)
